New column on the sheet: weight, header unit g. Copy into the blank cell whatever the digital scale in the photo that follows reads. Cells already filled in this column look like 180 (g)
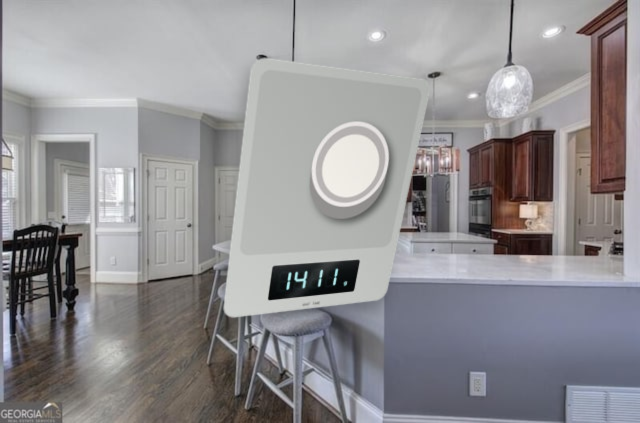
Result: 1411 (g)
